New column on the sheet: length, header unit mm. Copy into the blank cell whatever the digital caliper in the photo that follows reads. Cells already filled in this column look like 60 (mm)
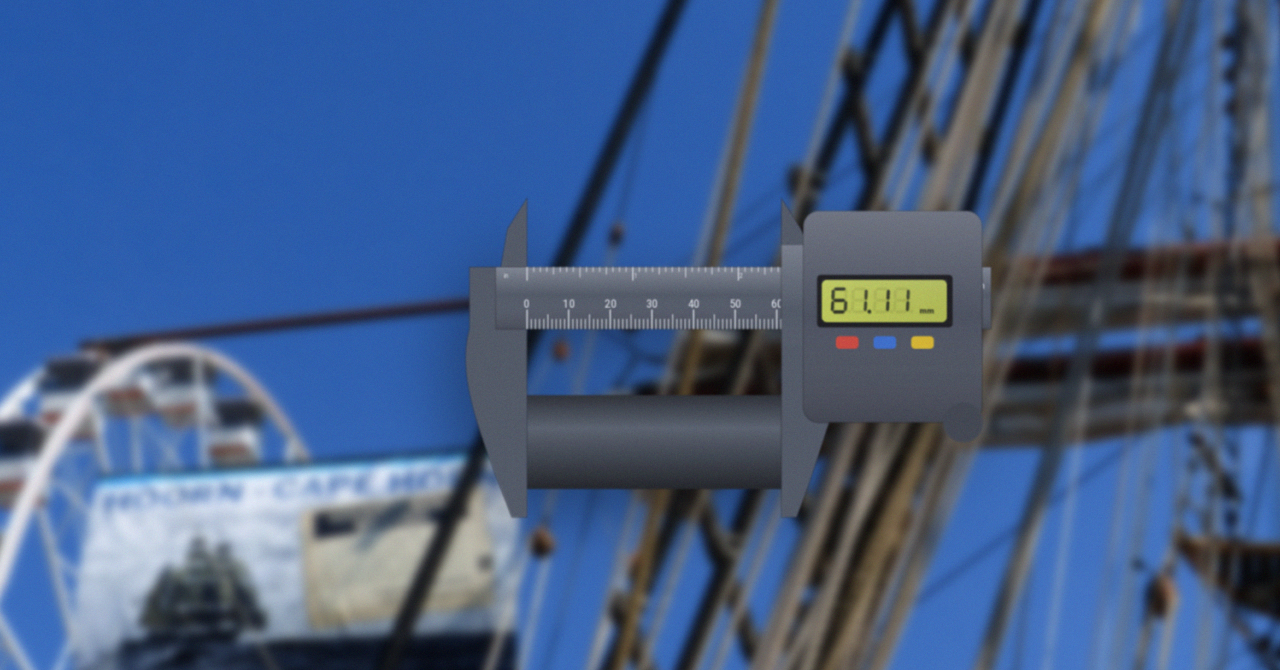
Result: 61.11 (mm)
